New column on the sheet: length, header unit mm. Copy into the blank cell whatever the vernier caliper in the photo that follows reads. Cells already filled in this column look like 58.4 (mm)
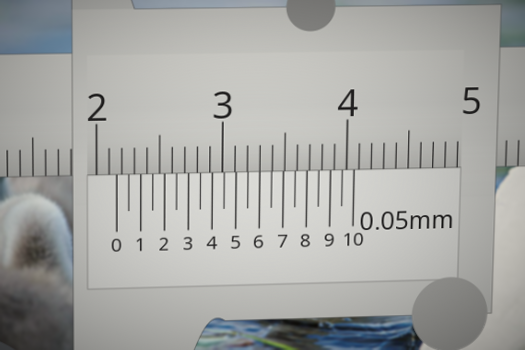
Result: 21.6 (mm)
